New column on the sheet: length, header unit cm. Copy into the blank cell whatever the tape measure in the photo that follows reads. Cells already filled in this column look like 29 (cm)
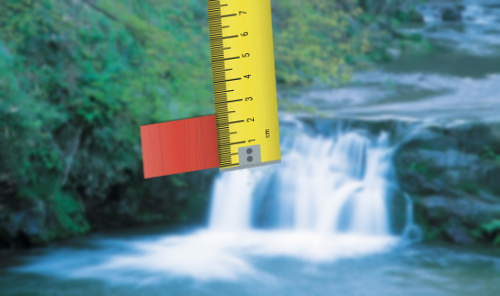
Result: 2.5 (cm)
